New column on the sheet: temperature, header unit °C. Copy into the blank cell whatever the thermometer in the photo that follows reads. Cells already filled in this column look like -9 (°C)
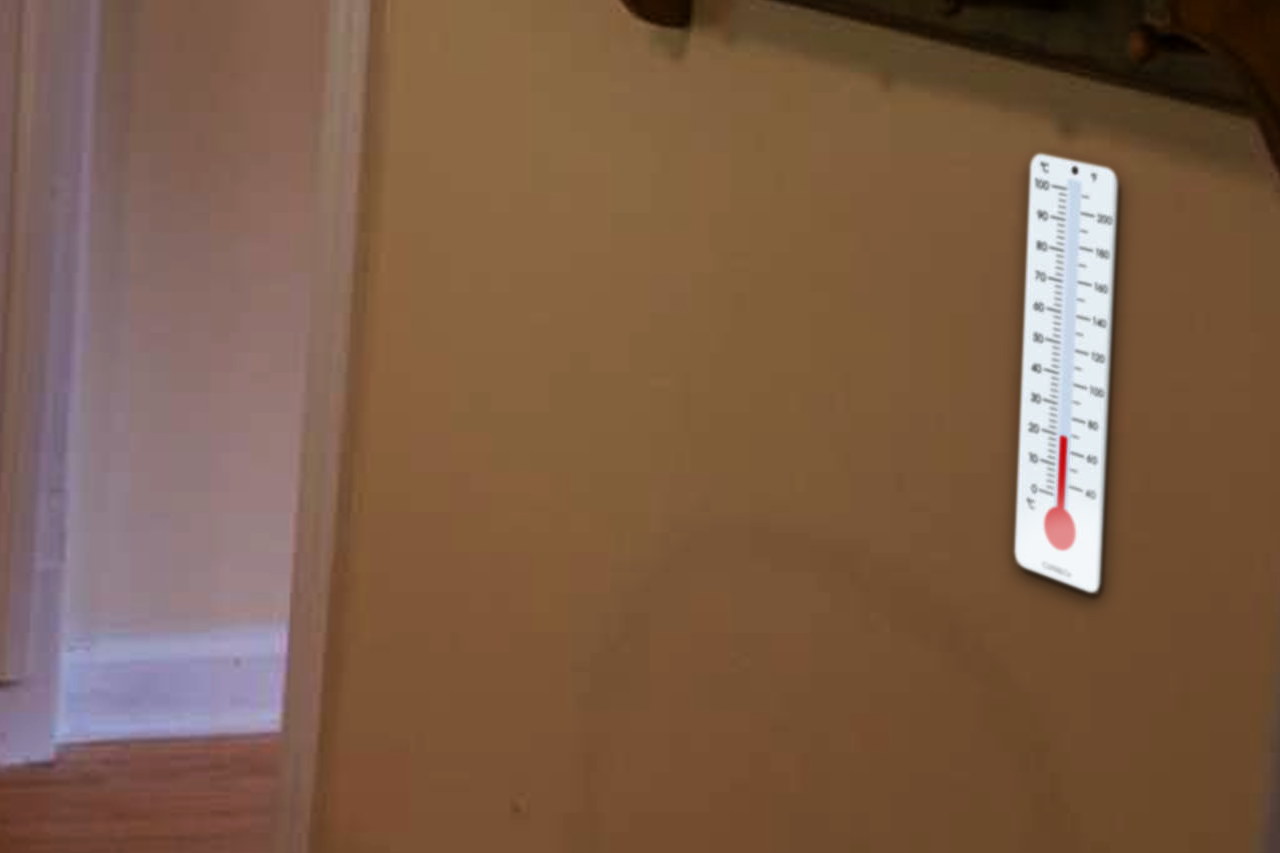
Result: 20 (°C)
